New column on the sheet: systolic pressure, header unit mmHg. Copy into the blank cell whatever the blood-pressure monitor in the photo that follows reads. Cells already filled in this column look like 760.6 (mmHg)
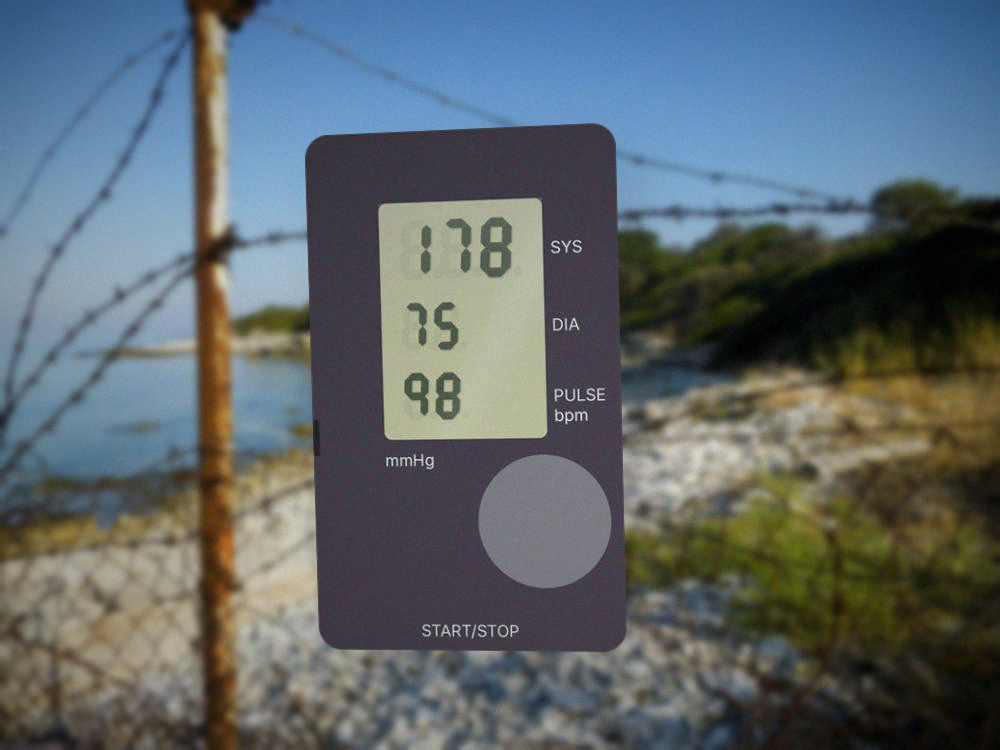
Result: 178 (mmHg)
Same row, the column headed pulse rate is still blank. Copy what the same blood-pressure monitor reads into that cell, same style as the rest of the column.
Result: 98 (bpm)
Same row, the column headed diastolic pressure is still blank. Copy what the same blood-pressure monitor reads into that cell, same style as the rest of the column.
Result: 75 (mmHg)
